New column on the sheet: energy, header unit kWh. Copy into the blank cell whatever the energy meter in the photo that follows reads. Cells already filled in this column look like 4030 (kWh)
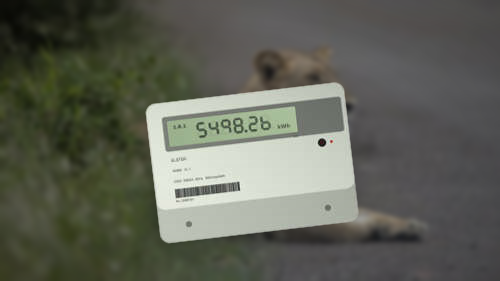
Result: 5498.26 (kWh)
